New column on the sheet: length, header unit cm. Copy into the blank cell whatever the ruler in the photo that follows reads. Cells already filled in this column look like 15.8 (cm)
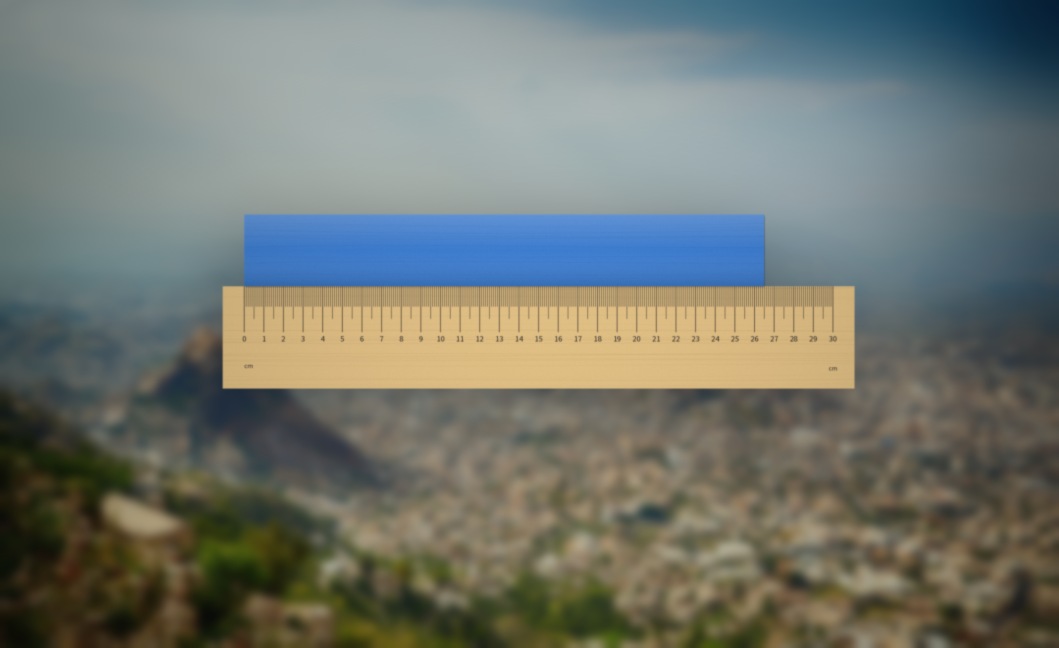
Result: 26.5 (cm)
